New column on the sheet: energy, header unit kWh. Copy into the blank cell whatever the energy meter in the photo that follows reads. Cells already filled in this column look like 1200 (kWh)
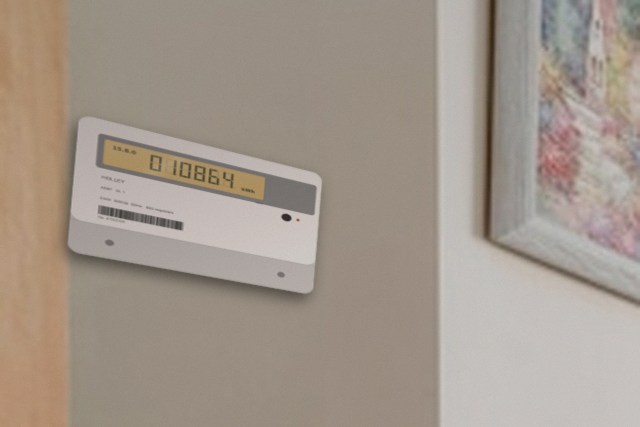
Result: 10864 (kWh)
